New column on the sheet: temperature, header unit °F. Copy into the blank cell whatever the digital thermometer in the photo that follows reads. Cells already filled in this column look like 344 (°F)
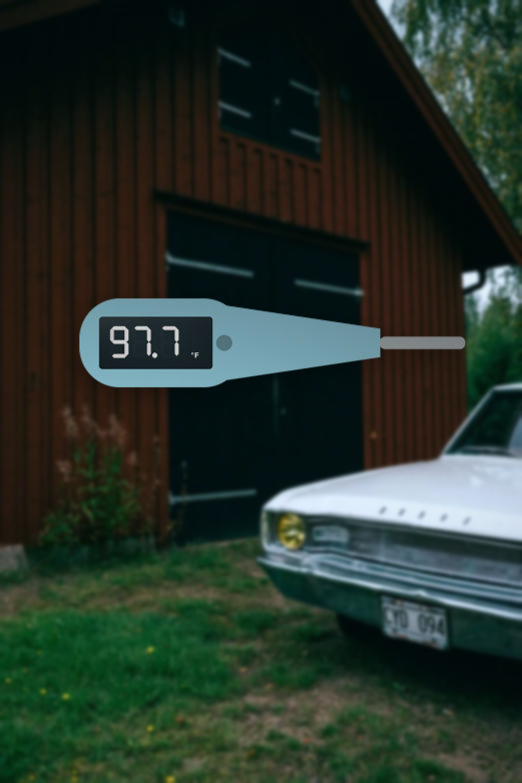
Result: 97.7 (°F)
